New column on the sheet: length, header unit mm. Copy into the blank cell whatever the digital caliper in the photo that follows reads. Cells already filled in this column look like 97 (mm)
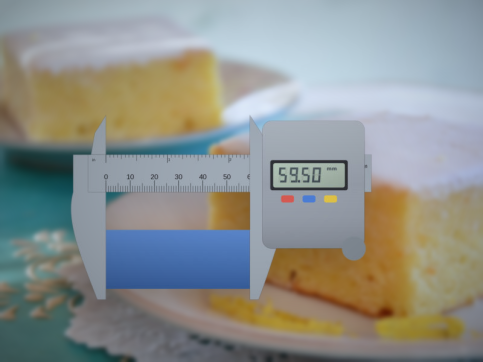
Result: 59.50 (mm)
